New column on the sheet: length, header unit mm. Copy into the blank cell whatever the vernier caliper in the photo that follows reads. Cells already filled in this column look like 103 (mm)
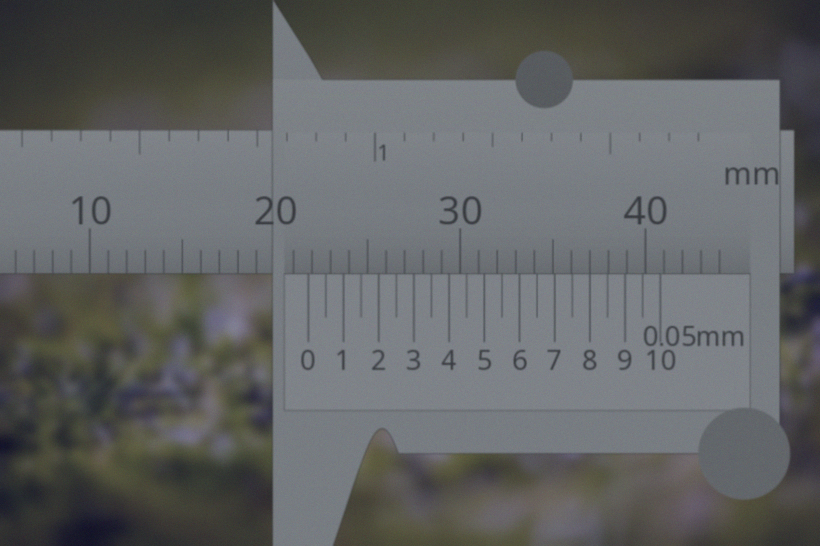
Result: 21.8 (mm)
